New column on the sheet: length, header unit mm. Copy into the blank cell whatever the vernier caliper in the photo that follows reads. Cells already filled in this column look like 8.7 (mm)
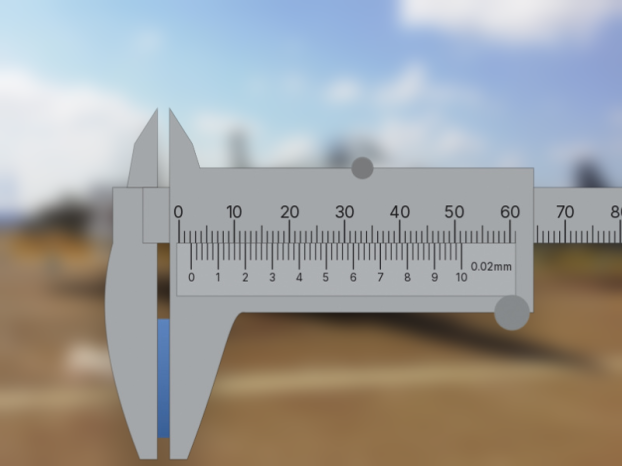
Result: 2.2 (mm)
